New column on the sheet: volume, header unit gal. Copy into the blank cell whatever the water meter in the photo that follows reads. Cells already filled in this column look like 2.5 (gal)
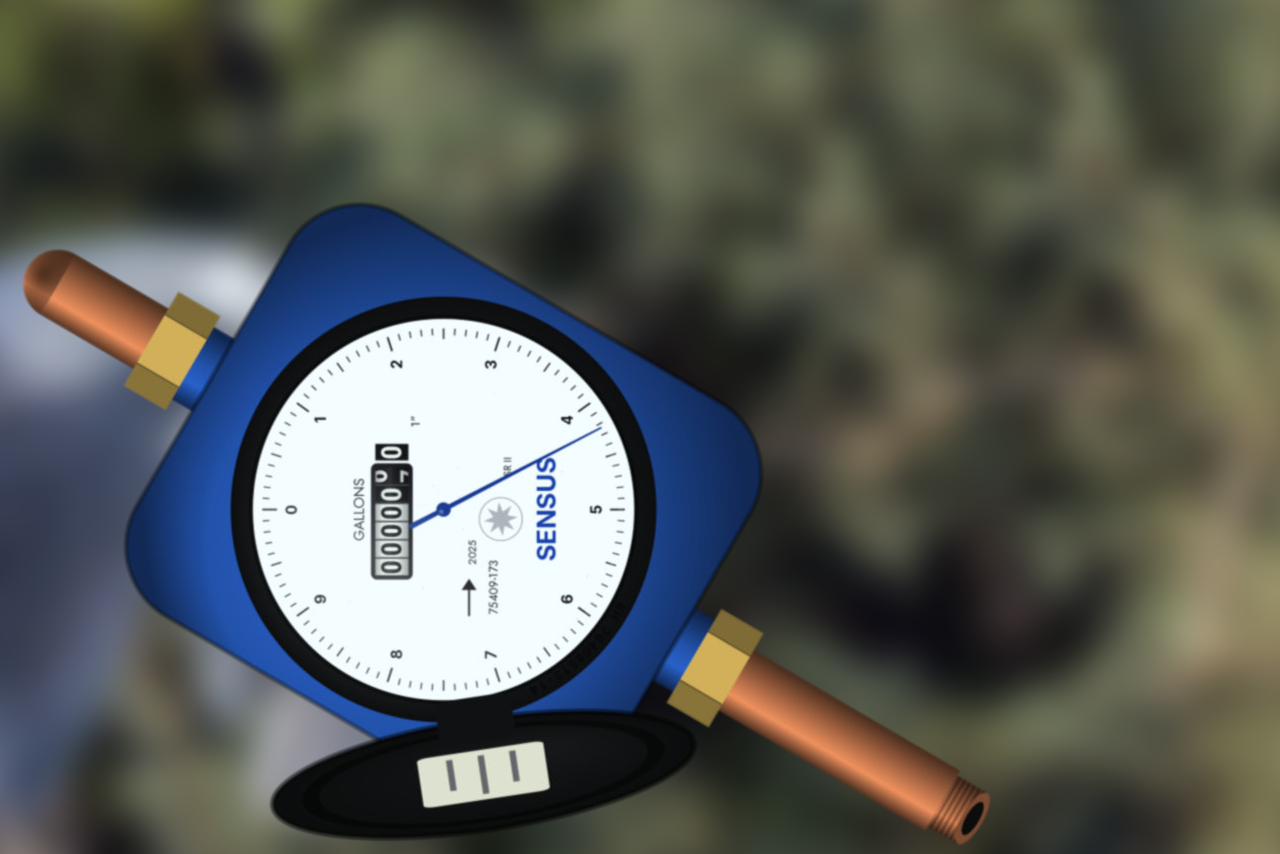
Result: 64.2 (gal)
